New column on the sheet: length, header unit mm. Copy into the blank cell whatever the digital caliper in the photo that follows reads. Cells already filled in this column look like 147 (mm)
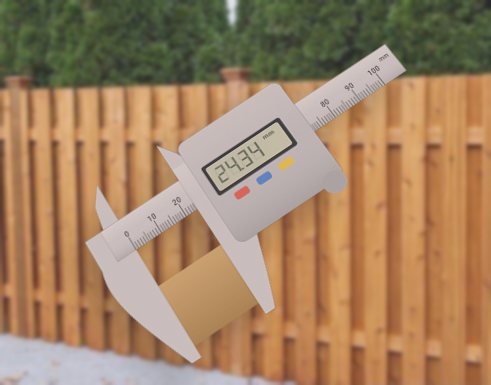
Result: 24.34 (mm)
